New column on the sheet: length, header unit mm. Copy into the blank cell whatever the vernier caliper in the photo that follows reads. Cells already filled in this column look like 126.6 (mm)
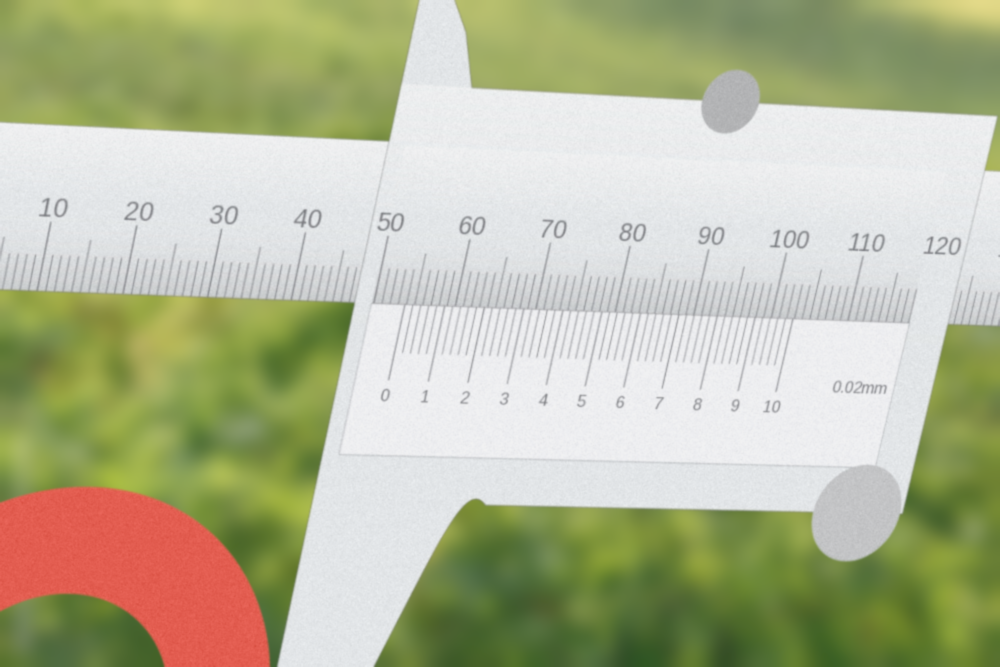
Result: 53.8 (mm)
